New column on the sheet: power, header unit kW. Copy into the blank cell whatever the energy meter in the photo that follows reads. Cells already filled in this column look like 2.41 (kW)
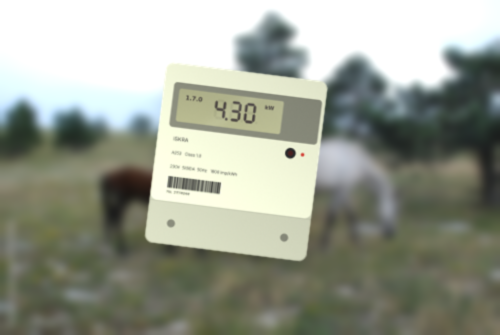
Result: 4.30 (kW)
